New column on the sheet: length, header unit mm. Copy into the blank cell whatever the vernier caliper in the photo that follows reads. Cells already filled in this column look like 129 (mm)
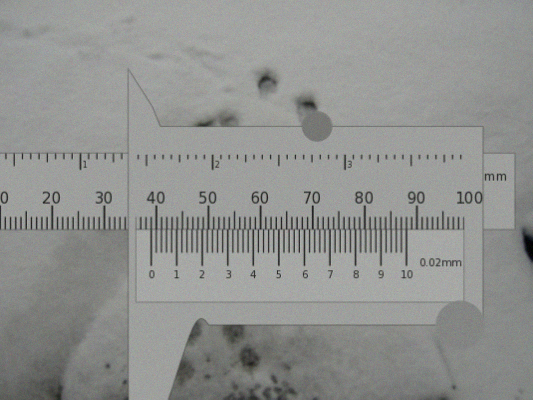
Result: 39.0 (mm)
